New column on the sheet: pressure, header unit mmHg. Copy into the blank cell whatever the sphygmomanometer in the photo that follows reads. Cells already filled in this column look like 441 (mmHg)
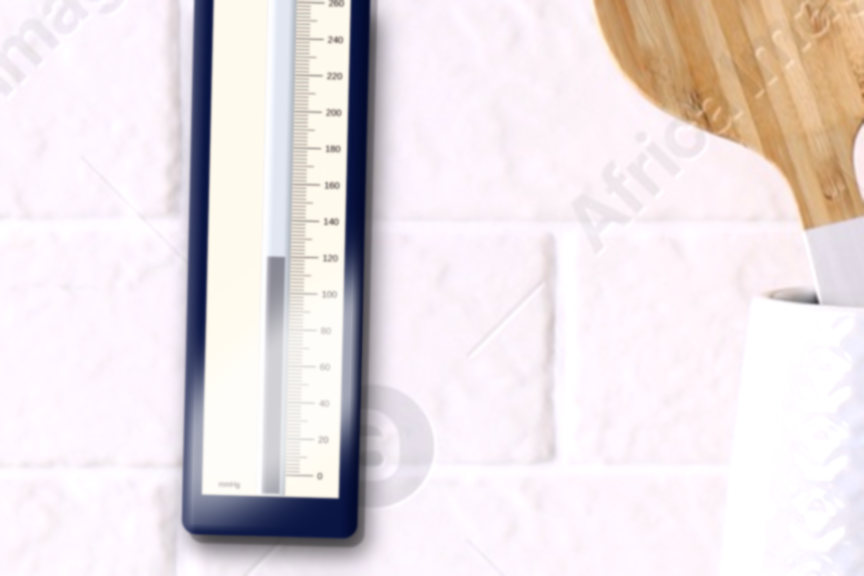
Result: 120 (mmHg)
